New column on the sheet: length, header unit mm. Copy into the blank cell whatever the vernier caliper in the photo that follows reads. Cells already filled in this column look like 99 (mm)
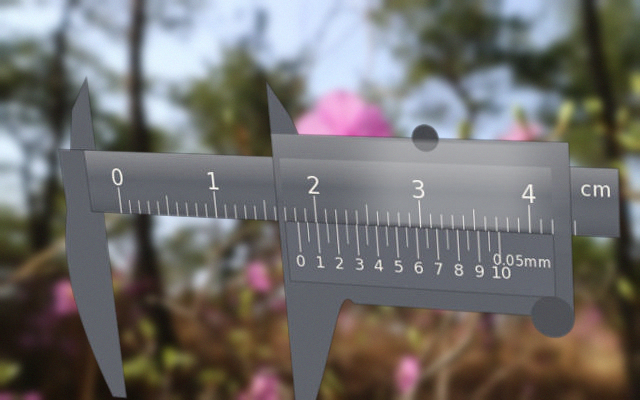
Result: 18.2 (mm)
